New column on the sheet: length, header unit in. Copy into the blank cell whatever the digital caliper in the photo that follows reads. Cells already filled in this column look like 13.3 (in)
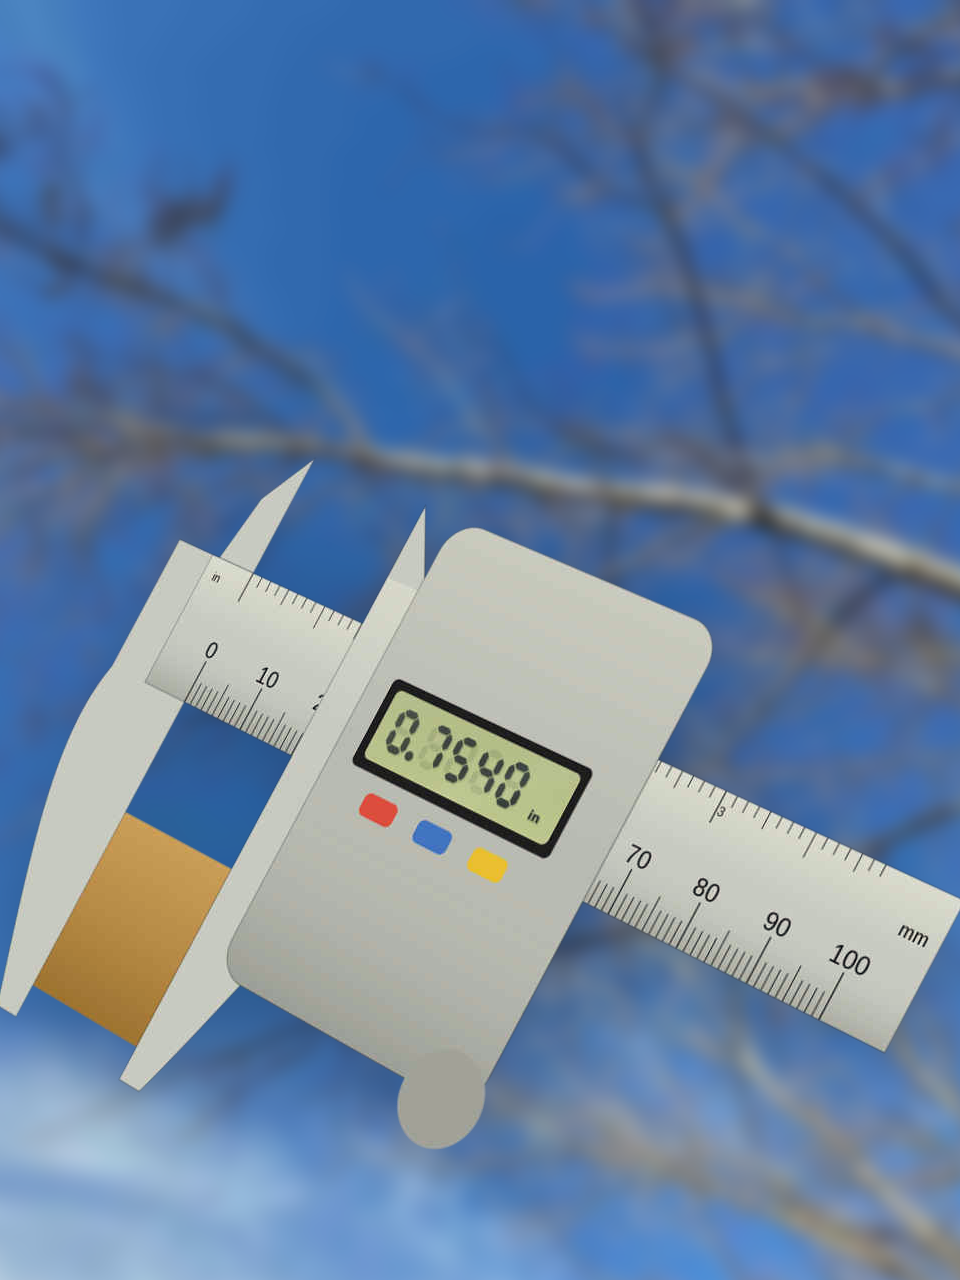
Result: 0.7540 (in)
